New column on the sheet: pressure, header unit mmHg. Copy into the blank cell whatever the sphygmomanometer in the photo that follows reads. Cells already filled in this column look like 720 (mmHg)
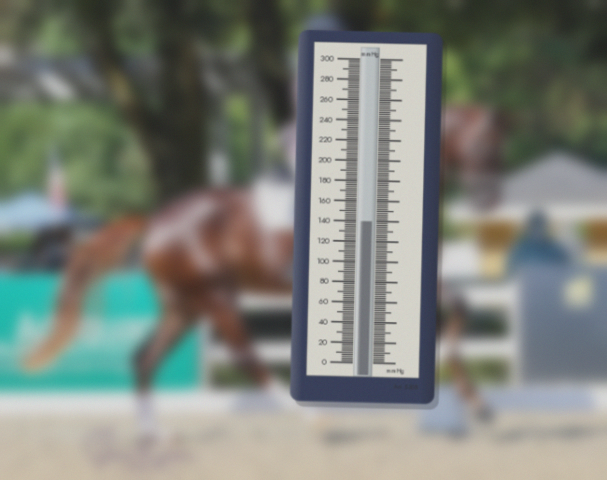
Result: 140 (mmHg)
